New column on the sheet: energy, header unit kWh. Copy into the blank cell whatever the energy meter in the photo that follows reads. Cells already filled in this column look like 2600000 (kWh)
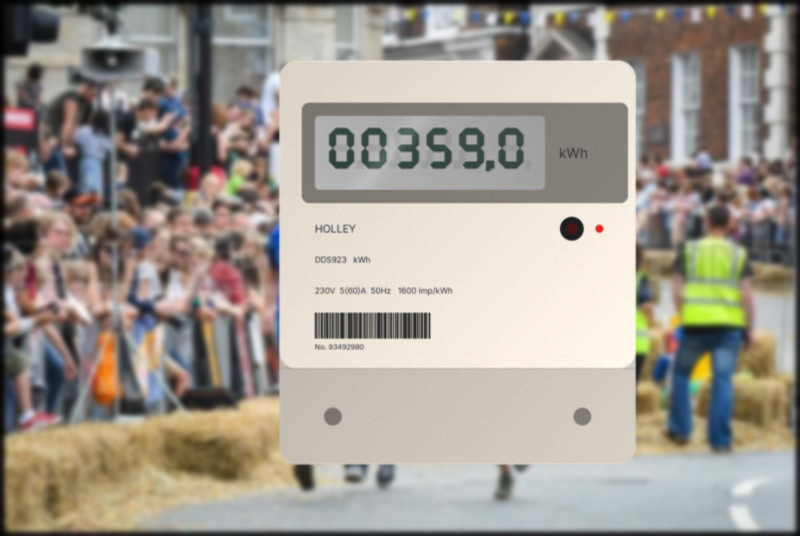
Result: 359.0 (kWh)
